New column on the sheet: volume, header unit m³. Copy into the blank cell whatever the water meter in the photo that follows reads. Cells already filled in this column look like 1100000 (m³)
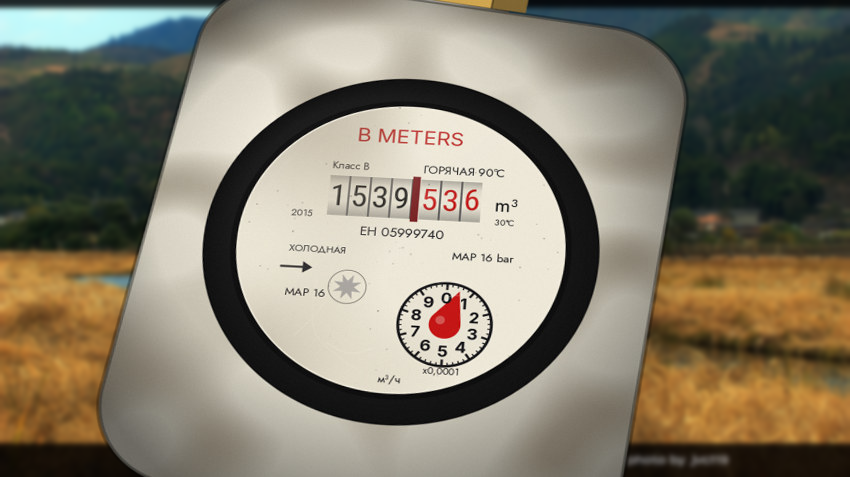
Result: 1539.5360 (m³)
